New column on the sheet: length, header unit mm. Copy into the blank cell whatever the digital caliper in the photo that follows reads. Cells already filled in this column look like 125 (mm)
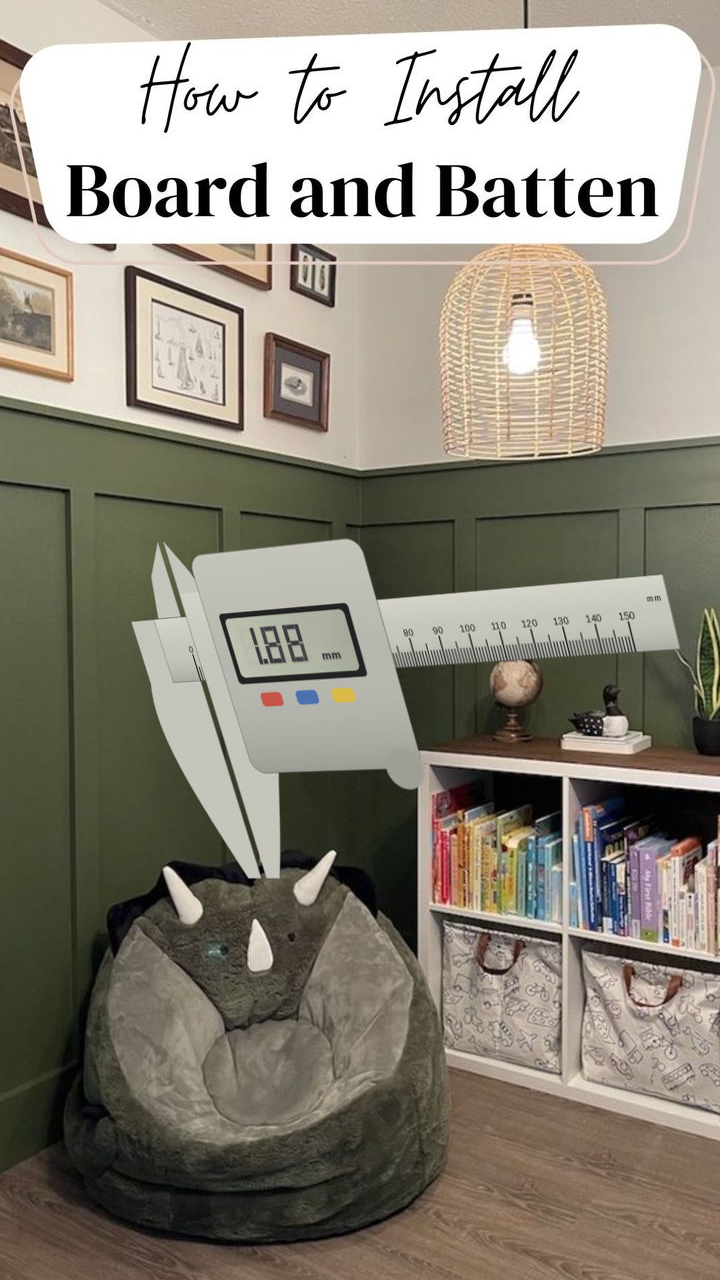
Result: 1.88 (mm)
